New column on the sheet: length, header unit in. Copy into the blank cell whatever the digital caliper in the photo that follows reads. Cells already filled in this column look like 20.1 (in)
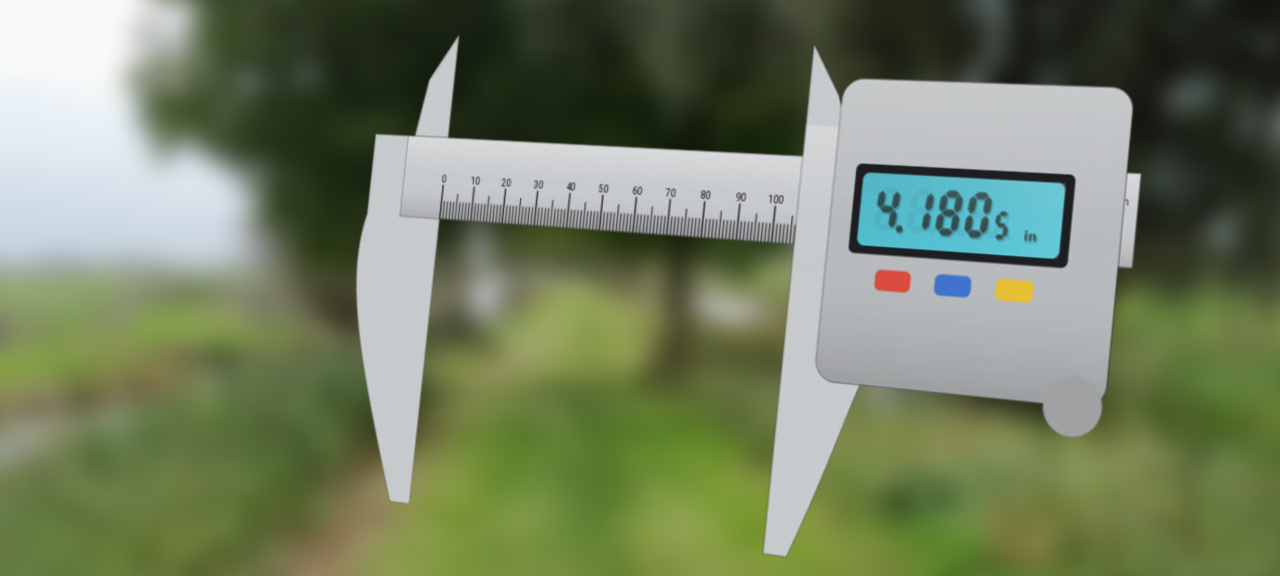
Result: 4.1805 (in)
